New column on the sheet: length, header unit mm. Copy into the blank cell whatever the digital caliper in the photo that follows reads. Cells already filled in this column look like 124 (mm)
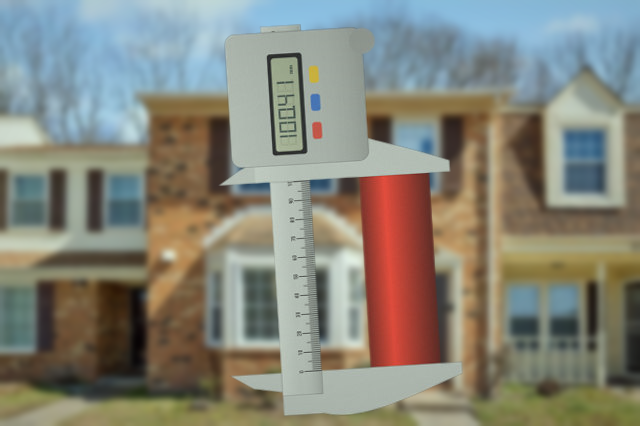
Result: 100.41 (mm)
